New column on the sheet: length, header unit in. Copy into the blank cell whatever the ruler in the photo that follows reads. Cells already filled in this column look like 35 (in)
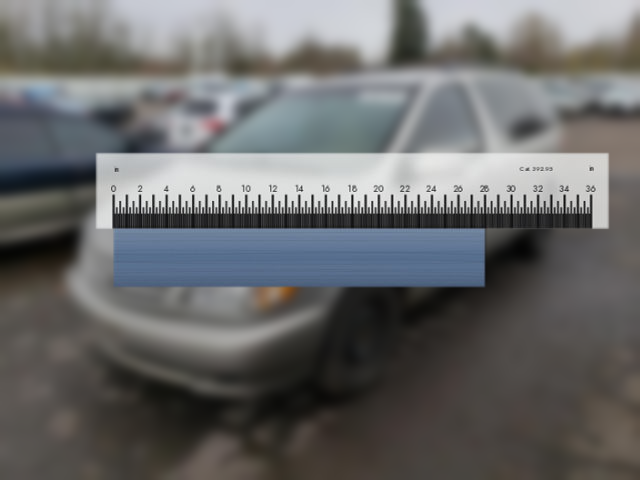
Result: 28 (in)
